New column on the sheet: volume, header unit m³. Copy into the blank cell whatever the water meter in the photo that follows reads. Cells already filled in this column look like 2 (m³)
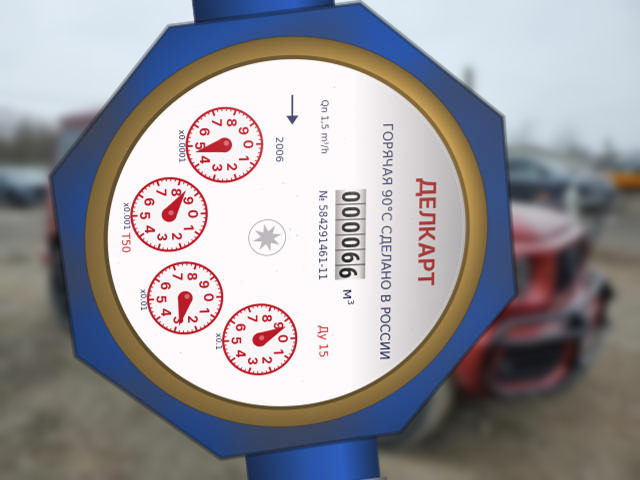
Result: 65.9284 (m³)
